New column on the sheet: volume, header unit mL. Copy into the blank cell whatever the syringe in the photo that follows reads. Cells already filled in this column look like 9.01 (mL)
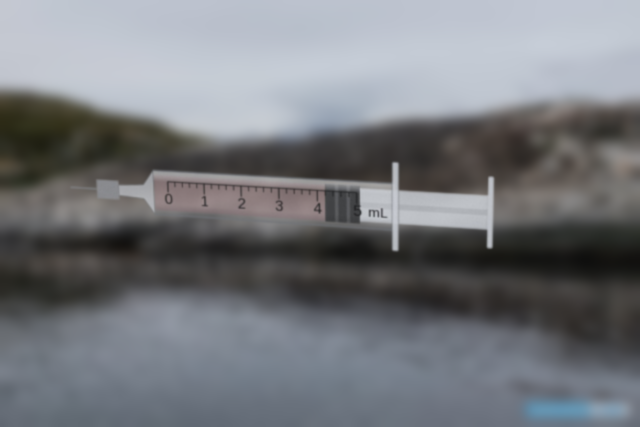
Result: 4.2 (mL)
